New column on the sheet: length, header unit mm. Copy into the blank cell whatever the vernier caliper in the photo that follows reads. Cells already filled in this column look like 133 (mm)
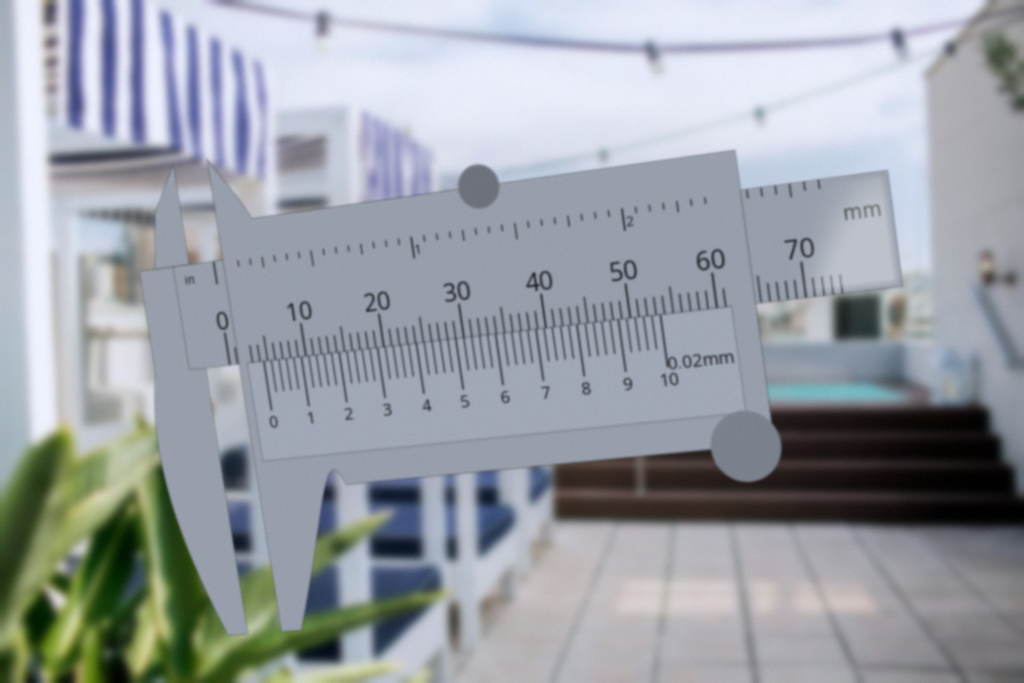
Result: 4.5 (mm)
